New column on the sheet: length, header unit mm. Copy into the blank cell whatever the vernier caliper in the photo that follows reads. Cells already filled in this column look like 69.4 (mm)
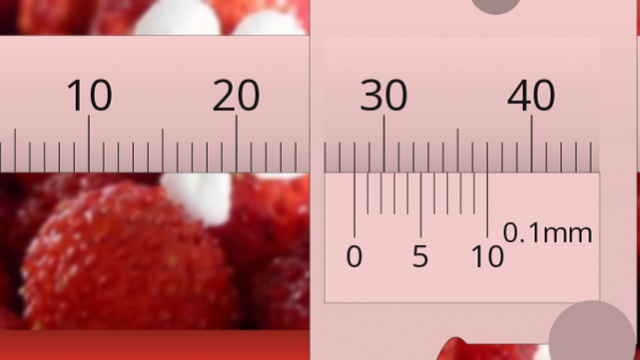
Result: 28.0 (mm)
